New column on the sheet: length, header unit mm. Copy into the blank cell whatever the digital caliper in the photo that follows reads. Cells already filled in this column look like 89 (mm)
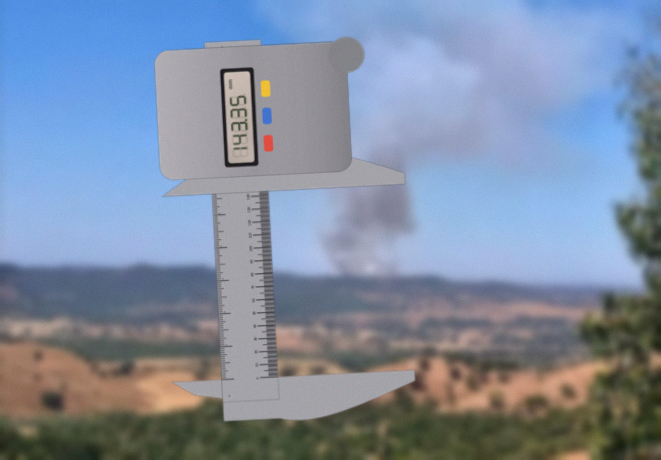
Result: 143.35 (mm)
